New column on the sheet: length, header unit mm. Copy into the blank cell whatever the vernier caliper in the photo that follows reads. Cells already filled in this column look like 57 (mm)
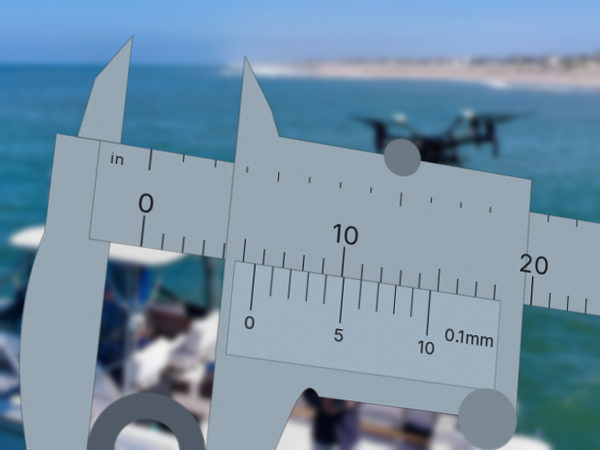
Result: 5.6 (mm)
